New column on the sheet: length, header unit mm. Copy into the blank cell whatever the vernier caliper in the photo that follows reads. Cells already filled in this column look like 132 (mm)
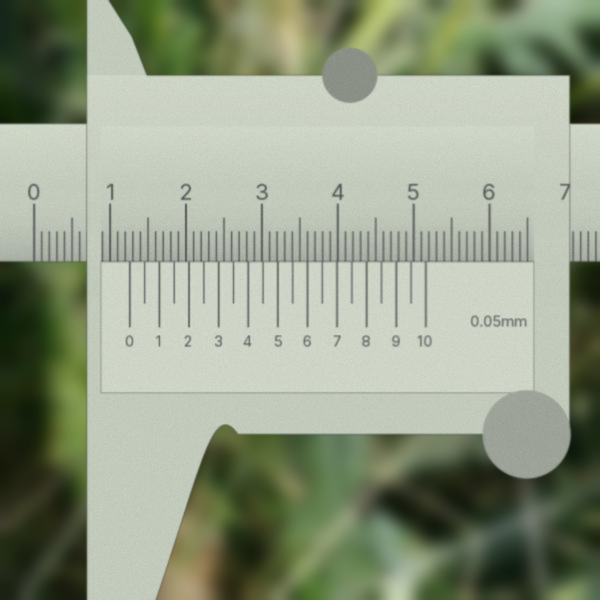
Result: 12.6 (mm)
